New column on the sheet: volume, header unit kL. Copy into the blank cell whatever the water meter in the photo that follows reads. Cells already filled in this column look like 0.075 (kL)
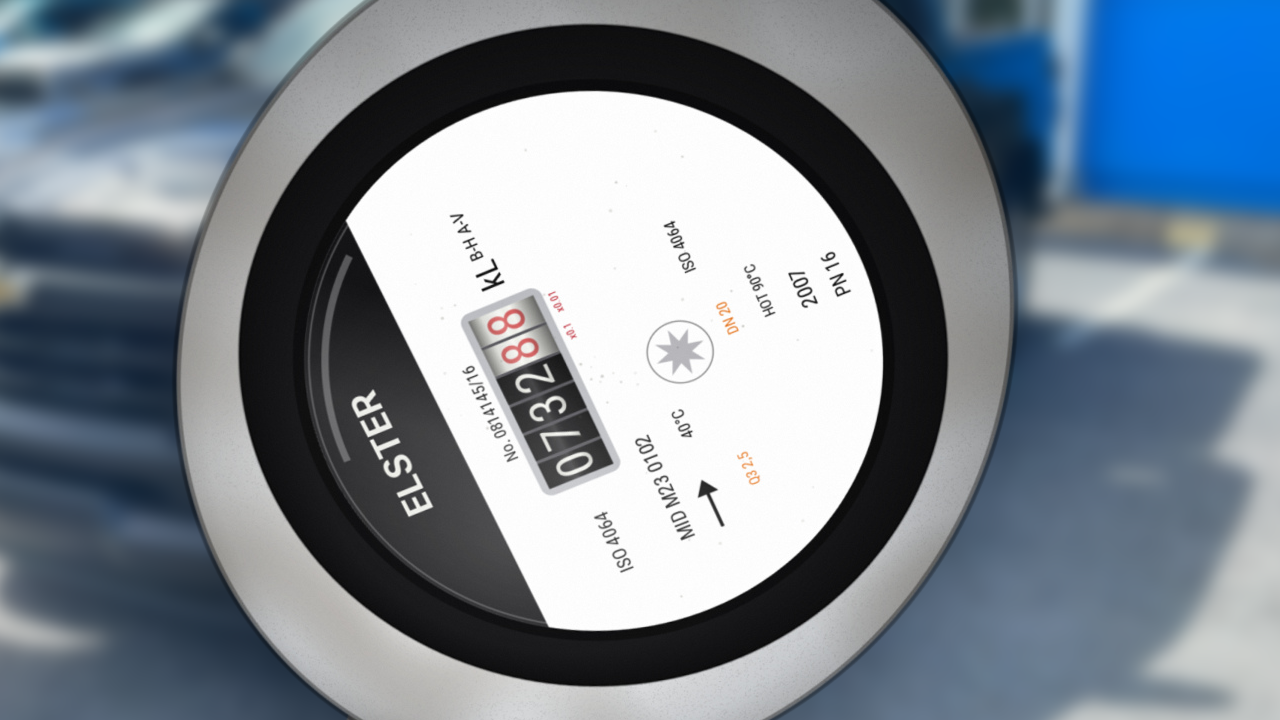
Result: 732.88 (kL)
